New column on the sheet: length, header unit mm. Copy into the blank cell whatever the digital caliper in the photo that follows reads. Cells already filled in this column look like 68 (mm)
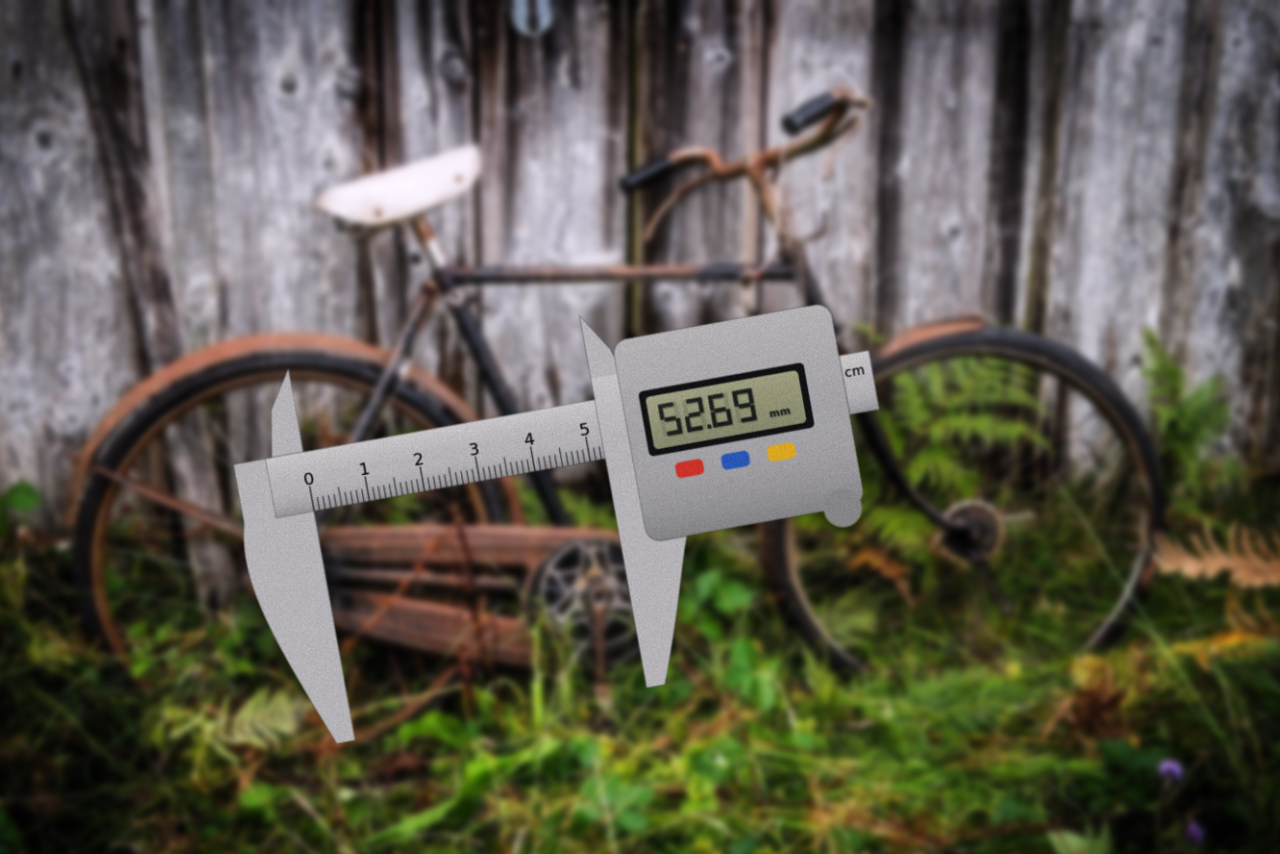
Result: 52.69 (mm)
